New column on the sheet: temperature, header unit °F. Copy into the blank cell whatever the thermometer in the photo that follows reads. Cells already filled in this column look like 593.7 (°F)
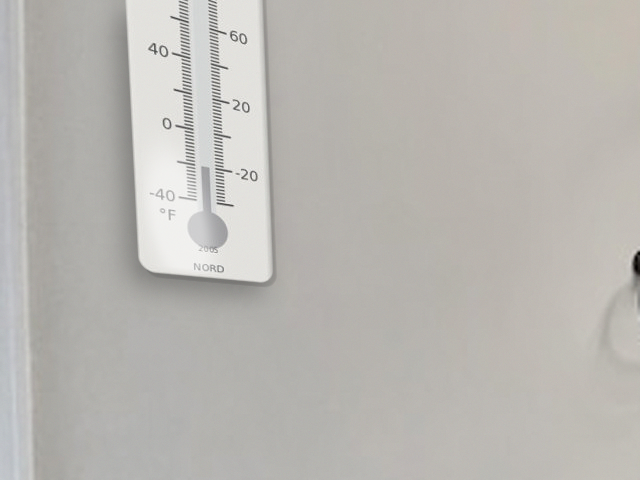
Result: -20 (°F)
